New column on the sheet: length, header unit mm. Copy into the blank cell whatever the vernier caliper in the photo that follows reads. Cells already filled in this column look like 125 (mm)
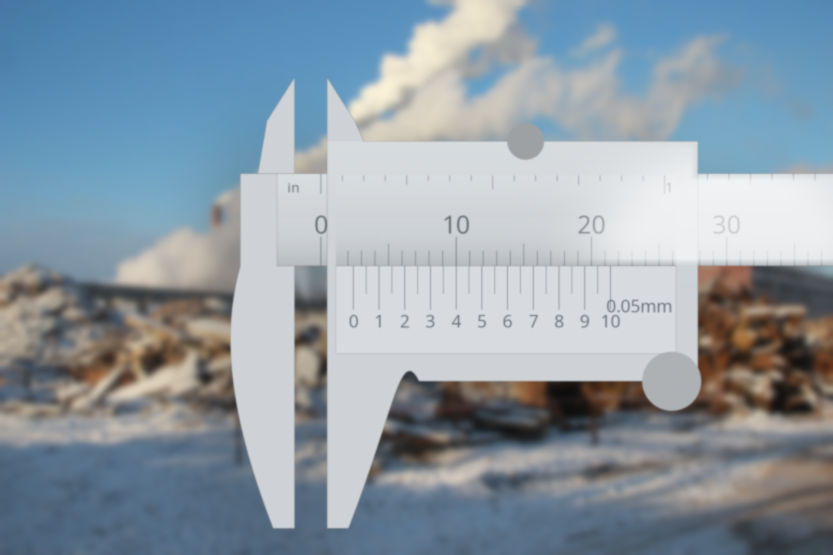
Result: 2.4 (mm)
